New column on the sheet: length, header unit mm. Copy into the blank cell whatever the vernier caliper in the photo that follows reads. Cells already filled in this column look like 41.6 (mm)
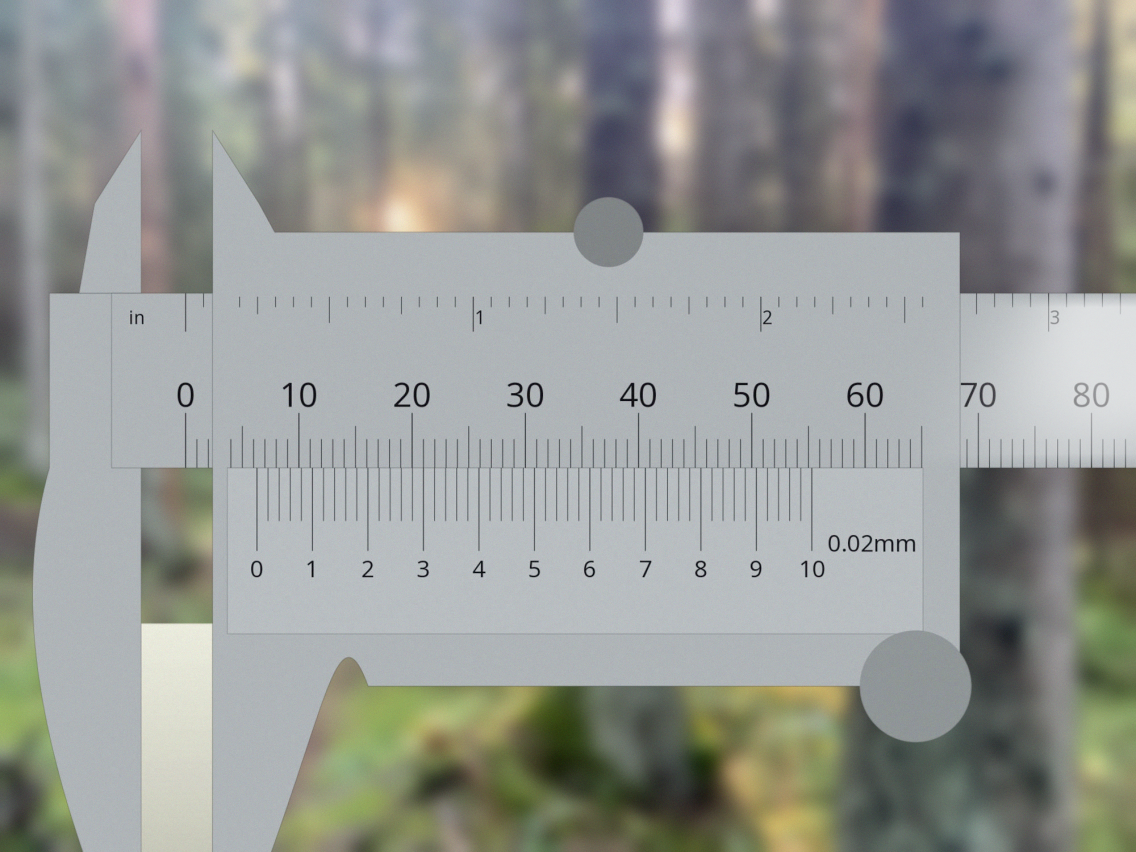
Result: 6.3 (mm)
